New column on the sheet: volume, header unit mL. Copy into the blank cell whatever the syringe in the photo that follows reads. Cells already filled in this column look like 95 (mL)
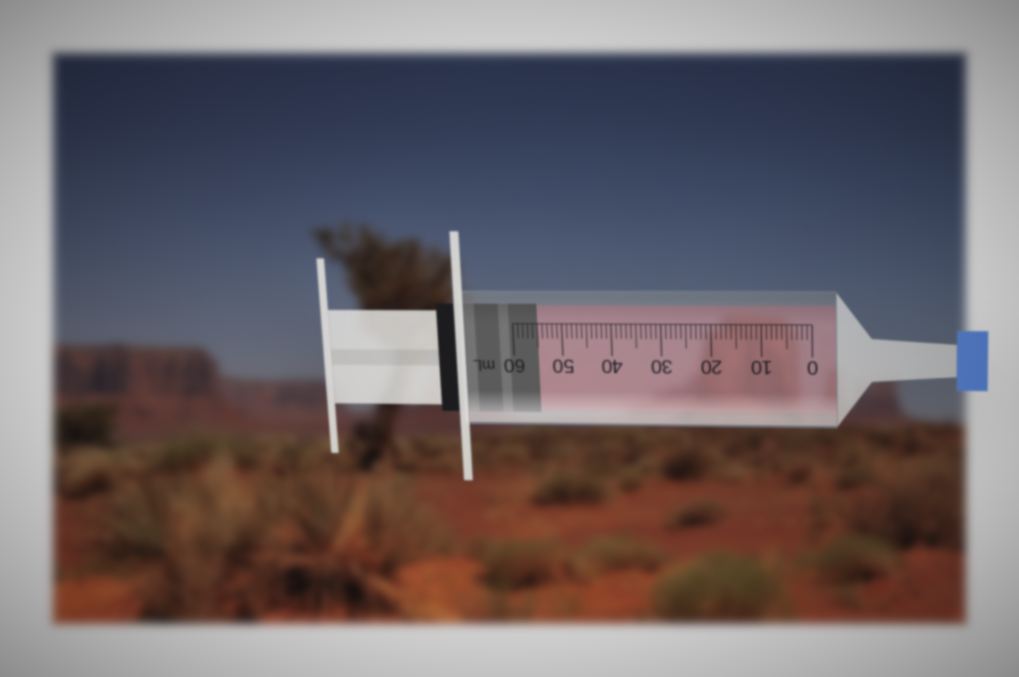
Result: 55 (mL)
